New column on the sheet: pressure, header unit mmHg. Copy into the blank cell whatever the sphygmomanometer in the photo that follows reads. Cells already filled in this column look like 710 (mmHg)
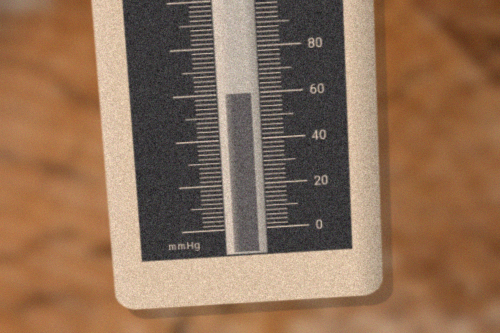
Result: 60 (mmHg)
